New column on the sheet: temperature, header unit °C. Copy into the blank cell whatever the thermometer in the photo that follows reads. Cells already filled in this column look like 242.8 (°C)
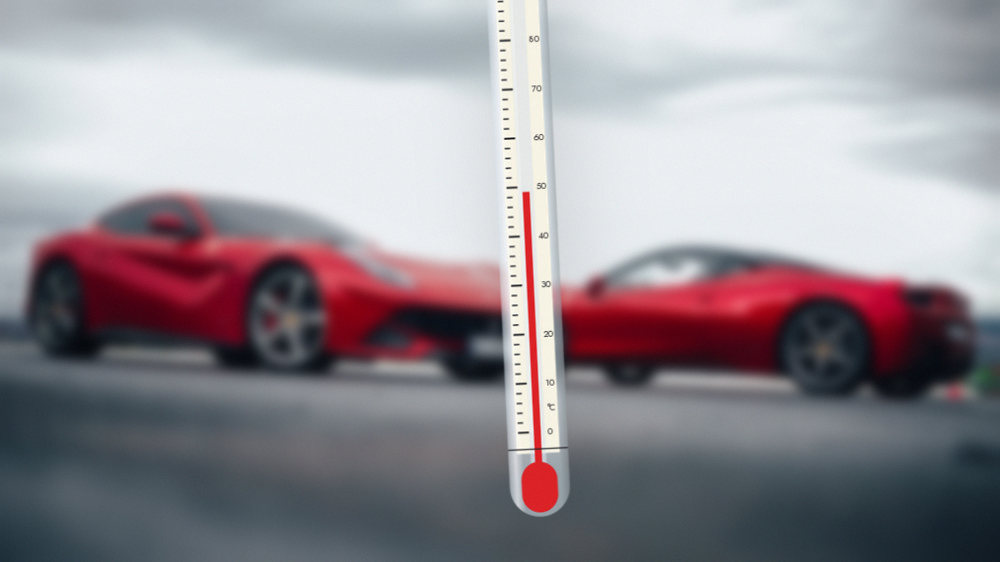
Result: 49 (°C)
